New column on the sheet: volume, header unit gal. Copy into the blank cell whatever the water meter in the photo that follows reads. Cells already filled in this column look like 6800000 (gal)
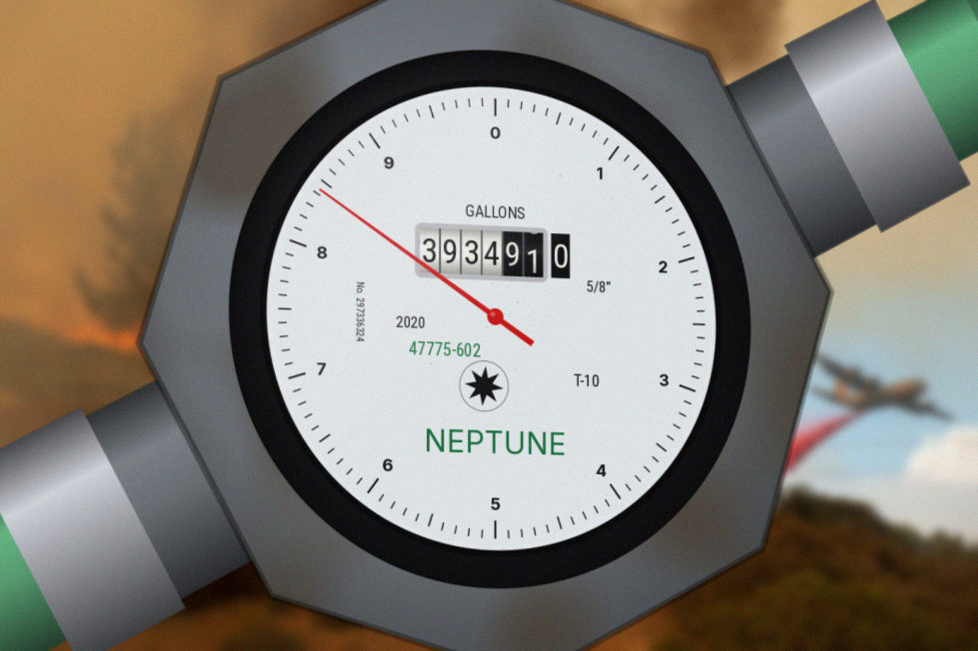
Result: 3934908.4 (gal)
